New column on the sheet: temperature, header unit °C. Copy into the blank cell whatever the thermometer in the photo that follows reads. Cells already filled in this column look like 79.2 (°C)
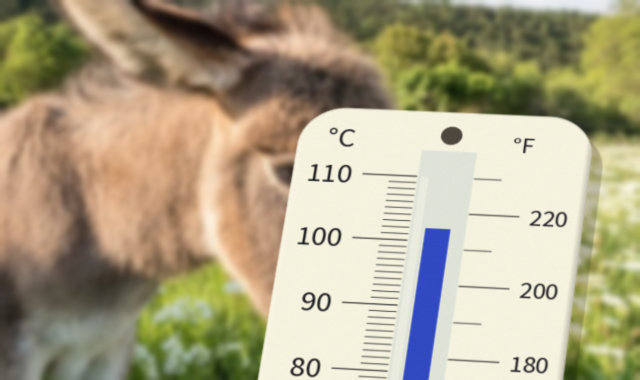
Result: 102 (°C)
